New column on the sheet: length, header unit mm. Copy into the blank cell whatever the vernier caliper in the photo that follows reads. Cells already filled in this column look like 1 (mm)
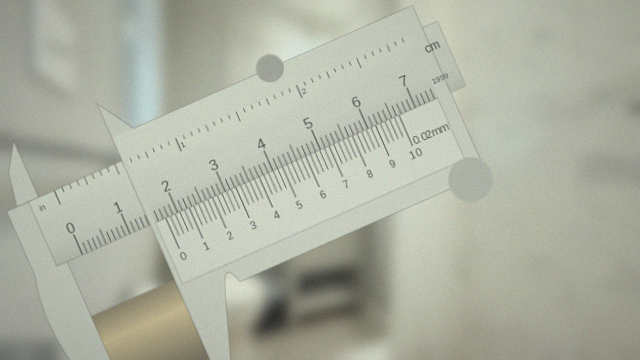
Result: 17.5 (mm)
